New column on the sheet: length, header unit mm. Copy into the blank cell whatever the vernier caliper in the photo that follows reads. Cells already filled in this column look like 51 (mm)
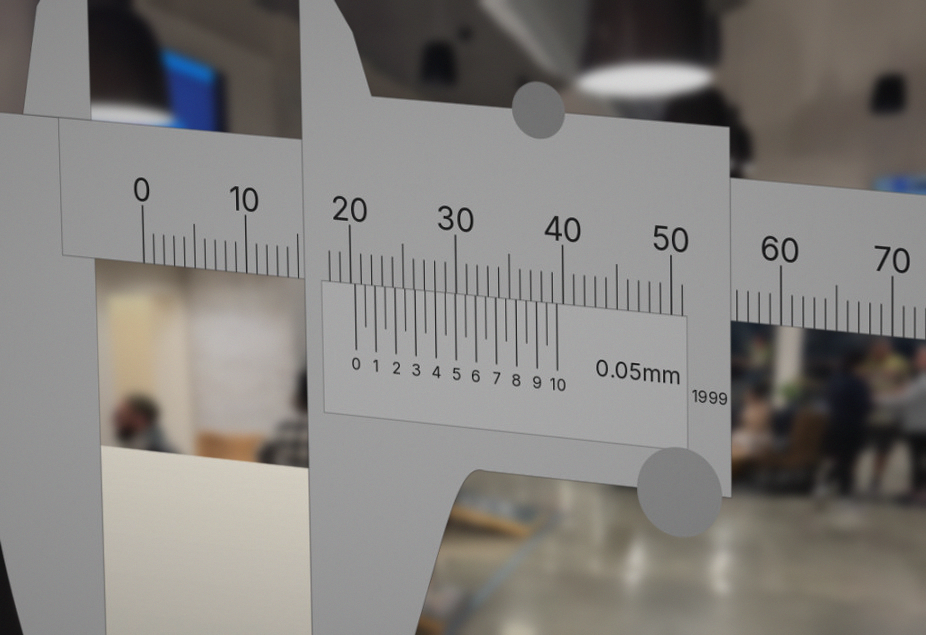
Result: 20.4 (mm)
